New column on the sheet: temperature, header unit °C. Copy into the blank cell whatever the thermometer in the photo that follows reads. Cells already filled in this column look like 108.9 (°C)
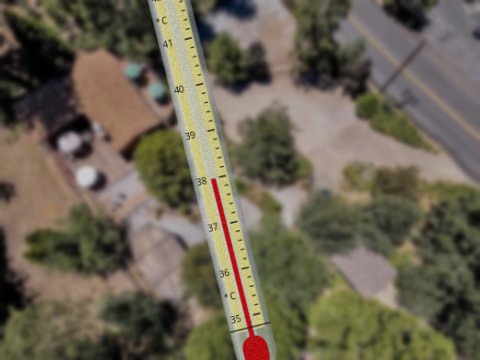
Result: 38 (°C)
